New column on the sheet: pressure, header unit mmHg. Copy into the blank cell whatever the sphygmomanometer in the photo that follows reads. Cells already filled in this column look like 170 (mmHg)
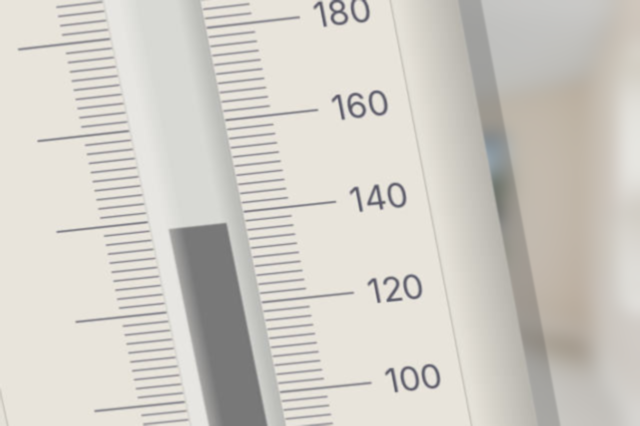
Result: 138 (mmHg)
